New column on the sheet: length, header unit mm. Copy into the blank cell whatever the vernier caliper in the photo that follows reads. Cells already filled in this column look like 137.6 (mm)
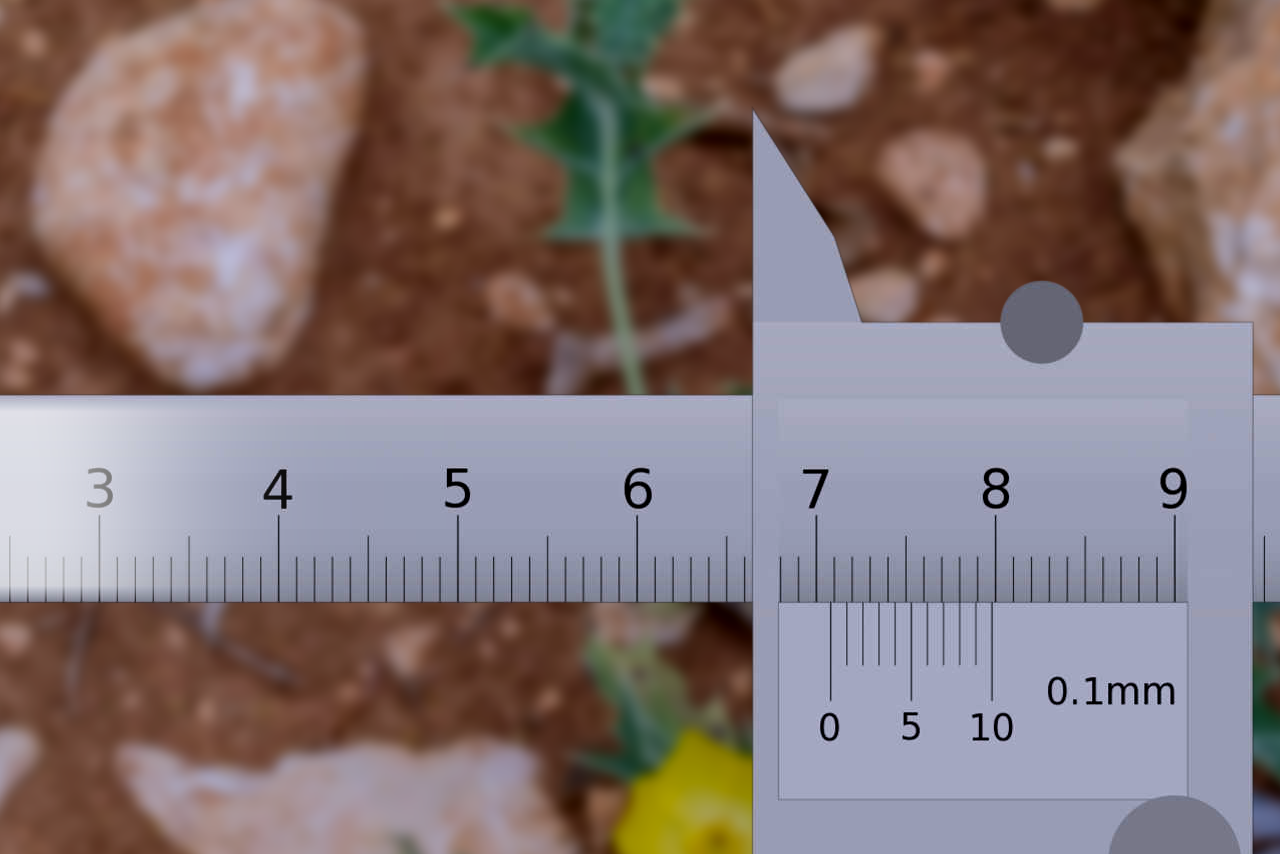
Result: 70.8 (mm)
